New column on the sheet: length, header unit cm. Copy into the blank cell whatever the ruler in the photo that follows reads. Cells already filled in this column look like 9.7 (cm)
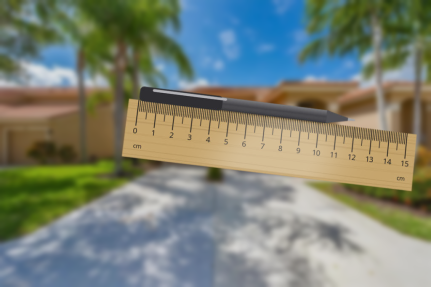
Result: 12 (cm)
